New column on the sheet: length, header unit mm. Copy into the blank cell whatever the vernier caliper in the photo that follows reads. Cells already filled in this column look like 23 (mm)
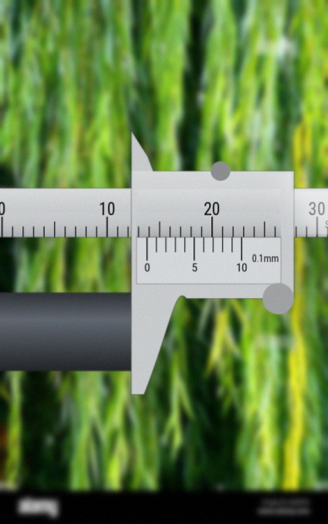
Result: 13.8 (mm)
